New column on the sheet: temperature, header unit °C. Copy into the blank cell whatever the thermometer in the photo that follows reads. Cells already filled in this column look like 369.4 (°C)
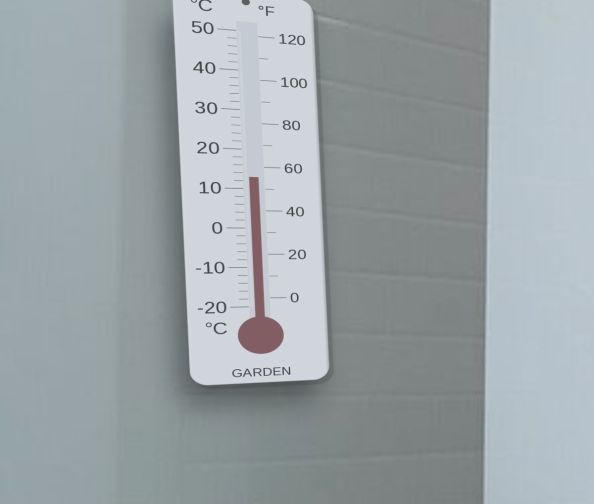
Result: 13 (°C)
